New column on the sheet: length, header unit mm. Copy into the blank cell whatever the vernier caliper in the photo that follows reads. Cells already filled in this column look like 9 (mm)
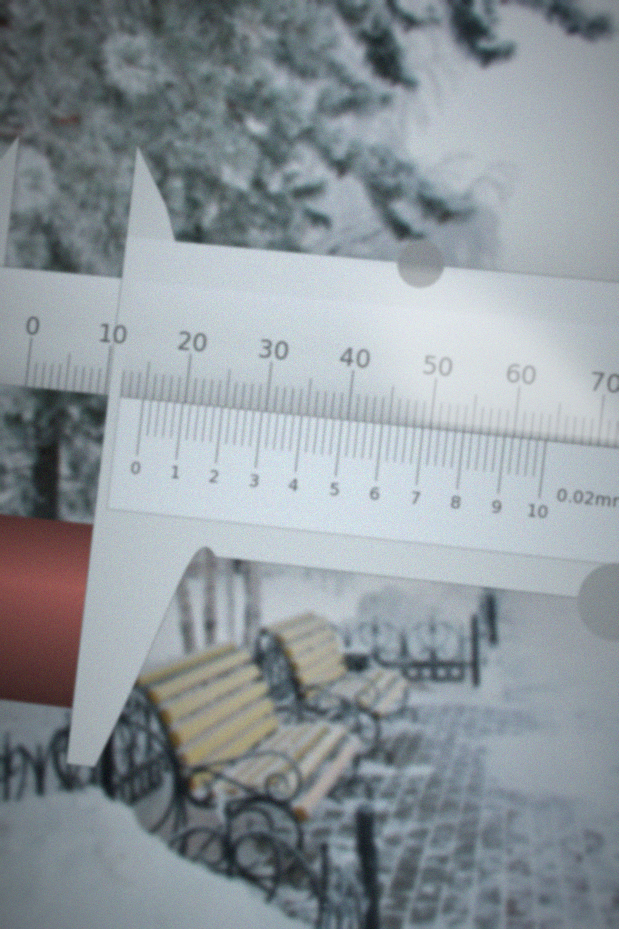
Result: 14.8 (mm)
